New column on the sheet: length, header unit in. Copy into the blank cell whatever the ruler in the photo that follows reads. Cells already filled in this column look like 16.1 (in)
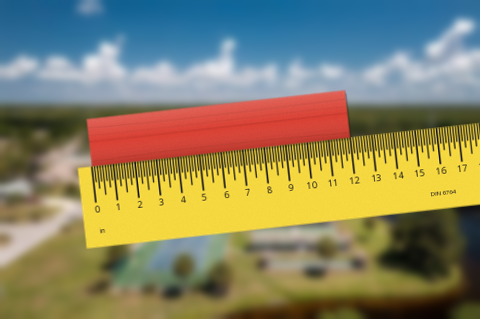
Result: 12 (in)
